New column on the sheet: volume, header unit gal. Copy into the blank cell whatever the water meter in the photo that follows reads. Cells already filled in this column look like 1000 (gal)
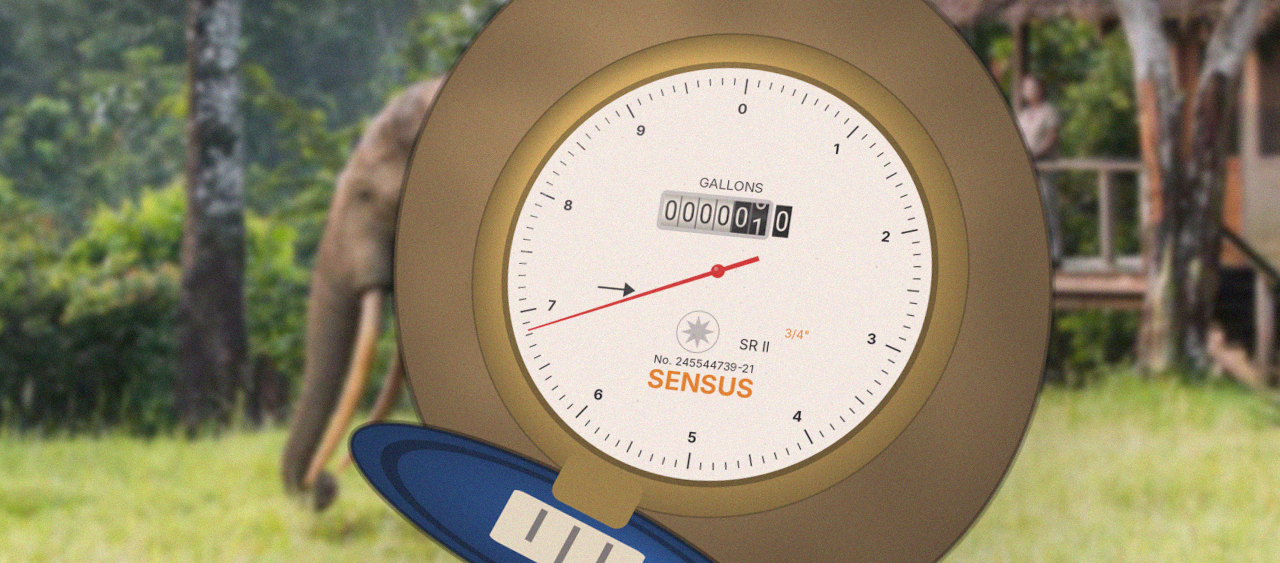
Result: 6.8 (gal)
